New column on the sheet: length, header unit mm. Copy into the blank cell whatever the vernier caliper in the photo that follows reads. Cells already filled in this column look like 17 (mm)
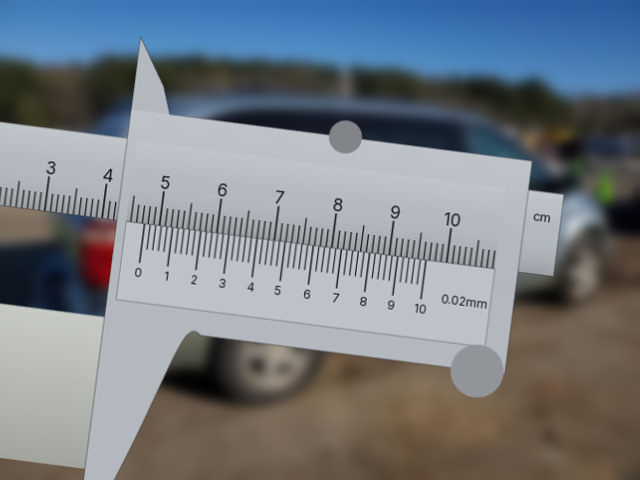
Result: 47.4 (mm)
